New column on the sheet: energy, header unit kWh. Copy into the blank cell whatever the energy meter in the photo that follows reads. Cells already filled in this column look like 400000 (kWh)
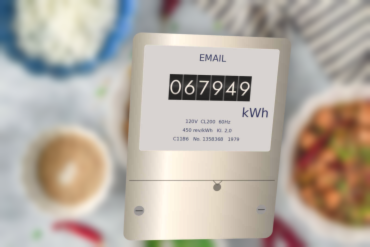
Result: 67949 (kWh)
